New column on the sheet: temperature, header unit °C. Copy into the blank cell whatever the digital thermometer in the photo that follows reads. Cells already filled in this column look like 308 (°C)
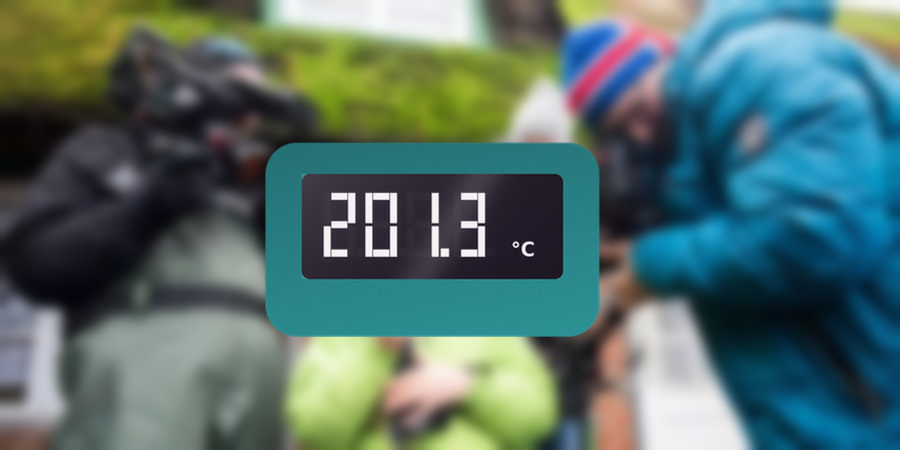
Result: 201.3 (°C)
